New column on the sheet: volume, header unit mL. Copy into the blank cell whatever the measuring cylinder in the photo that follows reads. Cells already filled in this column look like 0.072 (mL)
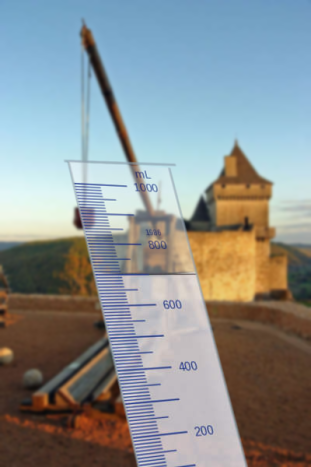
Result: 700 (mL)
